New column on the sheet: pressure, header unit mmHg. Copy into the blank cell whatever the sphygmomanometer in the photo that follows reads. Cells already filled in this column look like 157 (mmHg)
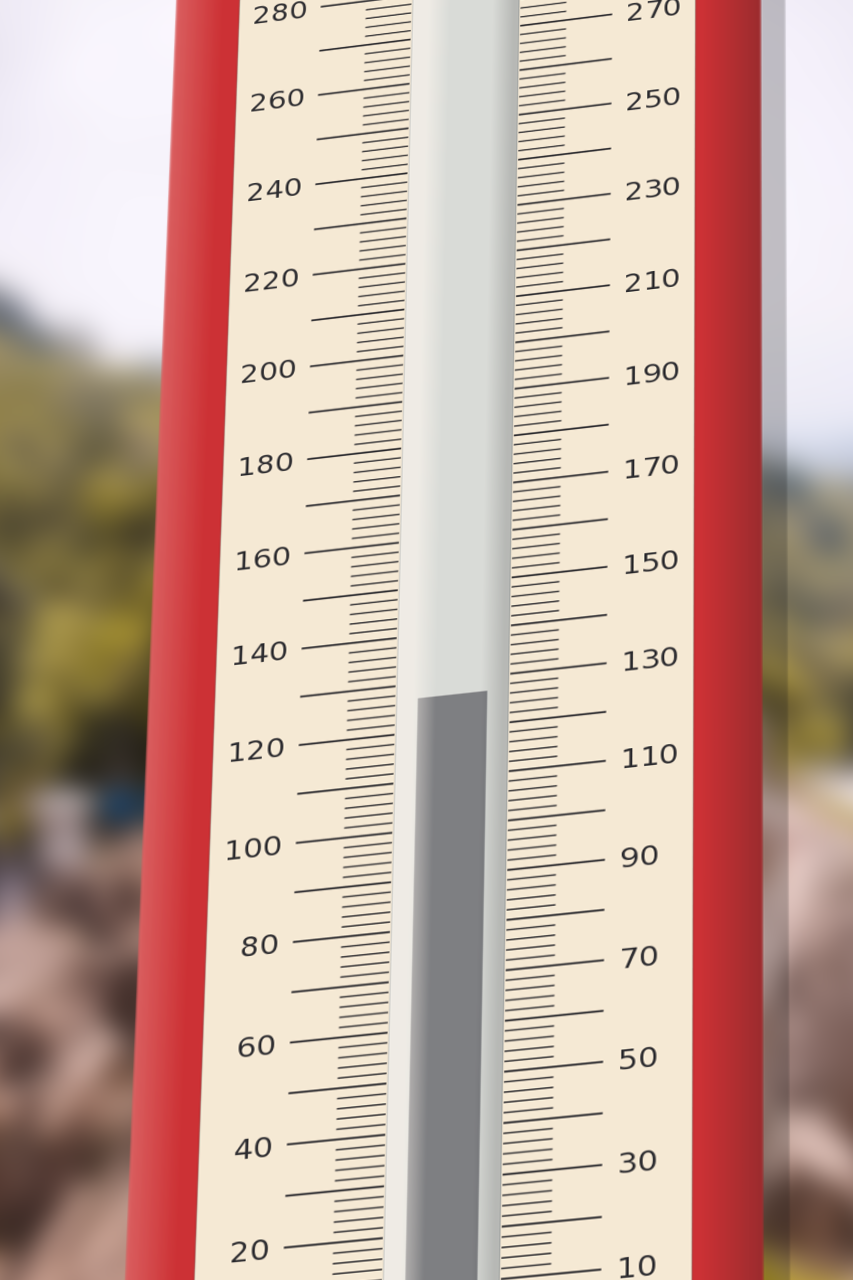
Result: 127 (mmHg)
